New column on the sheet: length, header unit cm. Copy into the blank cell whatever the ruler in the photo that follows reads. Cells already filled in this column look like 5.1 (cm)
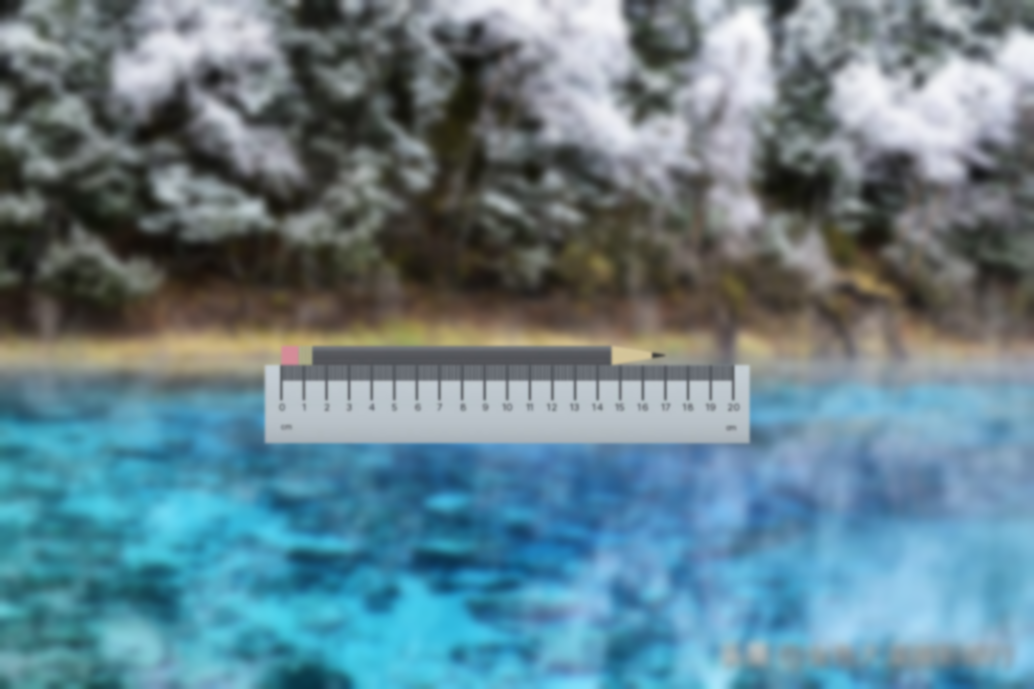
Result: 17 (cm)
